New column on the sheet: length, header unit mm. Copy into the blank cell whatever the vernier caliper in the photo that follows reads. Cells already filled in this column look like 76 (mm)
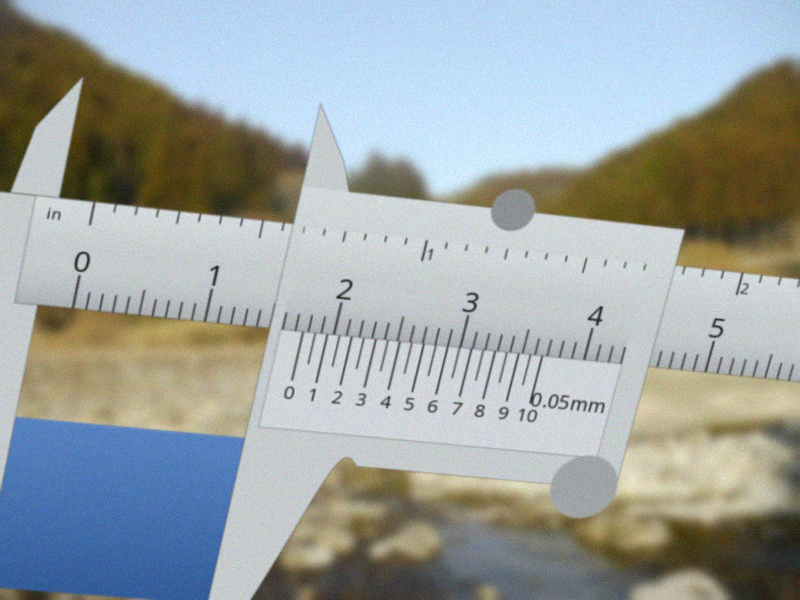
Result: 17.6 (mm)
